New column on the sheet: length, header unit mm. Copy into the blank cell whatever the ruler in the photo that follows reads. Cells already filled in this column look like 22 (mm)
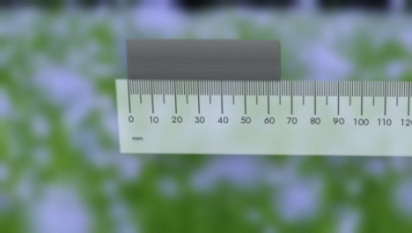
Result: 65 (mm)
